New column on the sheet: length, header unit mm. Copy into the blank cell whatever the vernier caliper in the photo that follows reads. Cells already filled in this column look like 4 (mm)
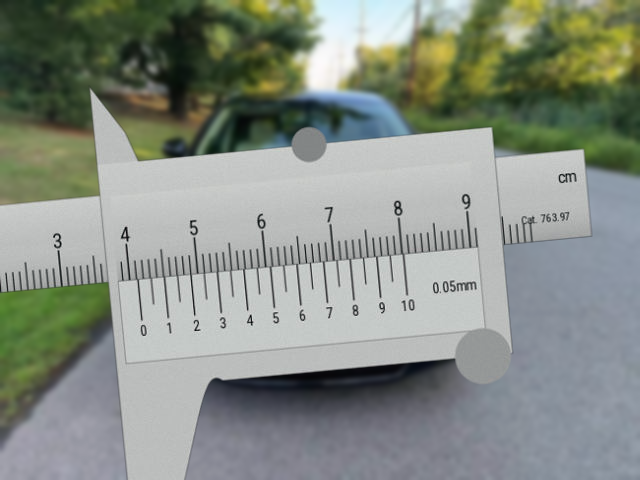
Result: 41.2 (mm)
